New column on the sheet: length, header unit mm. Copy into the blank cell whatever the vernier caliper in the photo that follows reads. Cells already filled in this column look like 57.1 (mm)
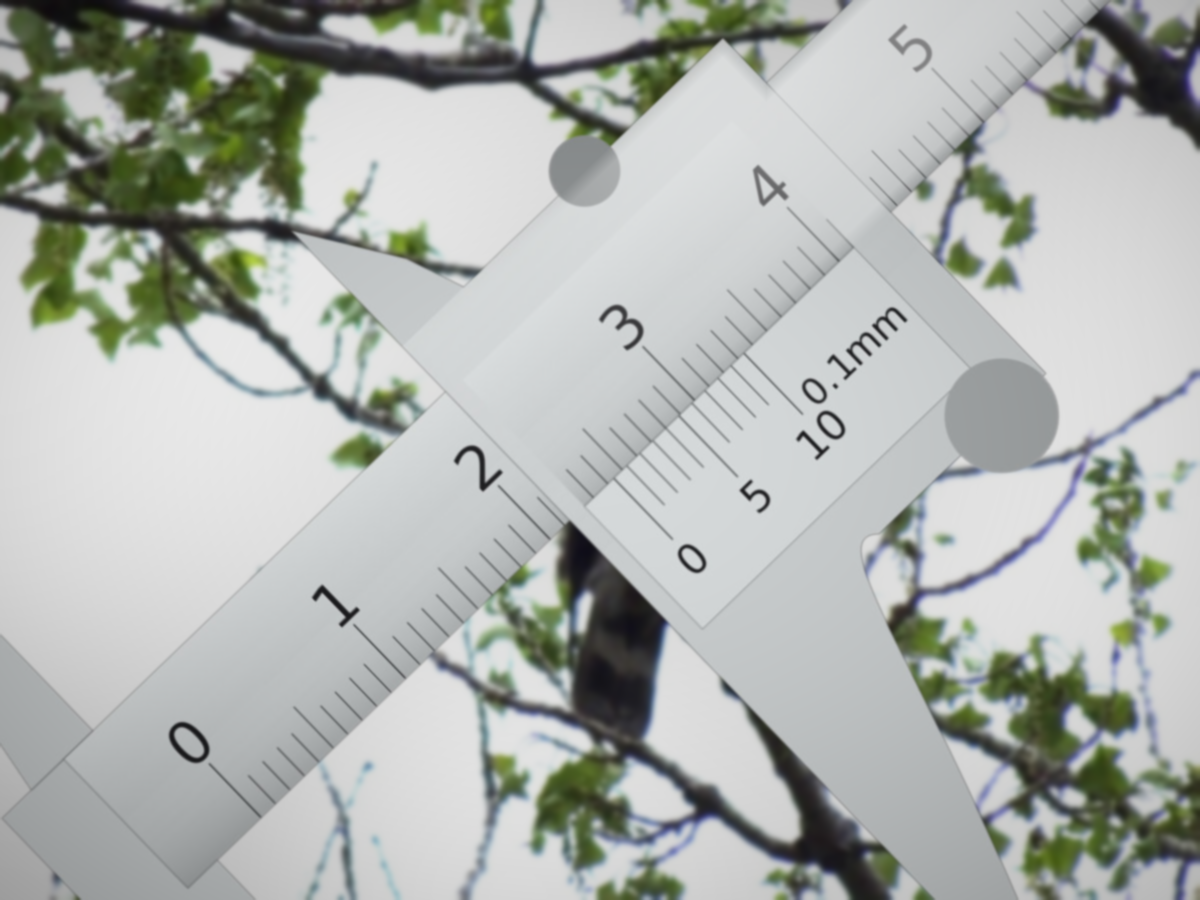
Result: 24.4 (mm)
